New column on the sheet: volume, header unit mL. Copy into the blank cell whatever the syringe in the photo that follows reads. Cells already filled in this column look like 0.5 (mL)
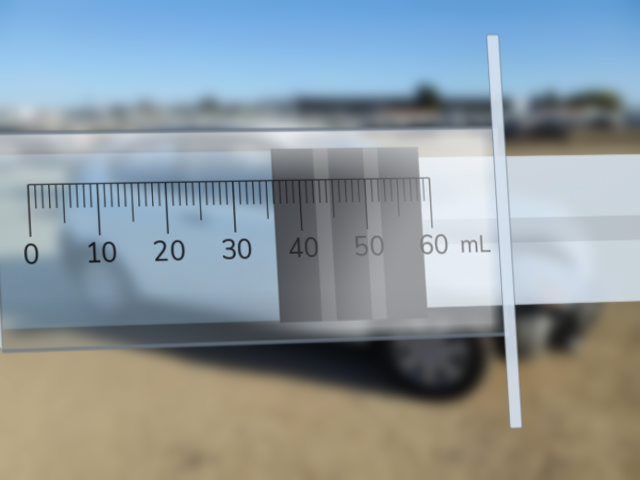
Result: 36 (mL)
